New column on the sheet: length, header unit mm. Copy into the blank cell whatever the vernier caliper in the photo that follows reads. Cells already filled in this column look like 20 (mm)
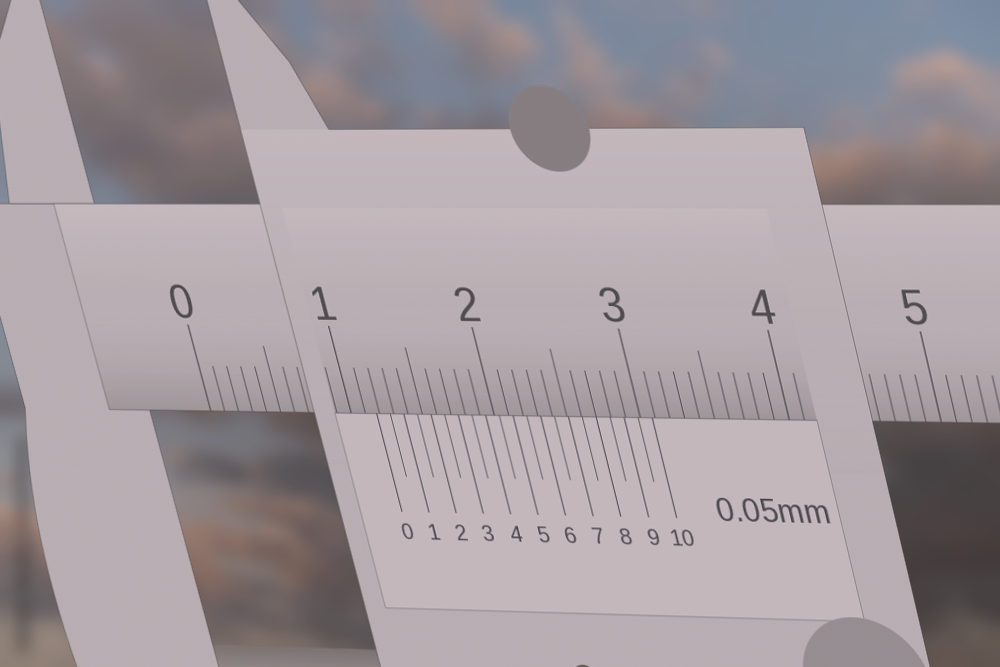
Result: 11.8 (mm)
